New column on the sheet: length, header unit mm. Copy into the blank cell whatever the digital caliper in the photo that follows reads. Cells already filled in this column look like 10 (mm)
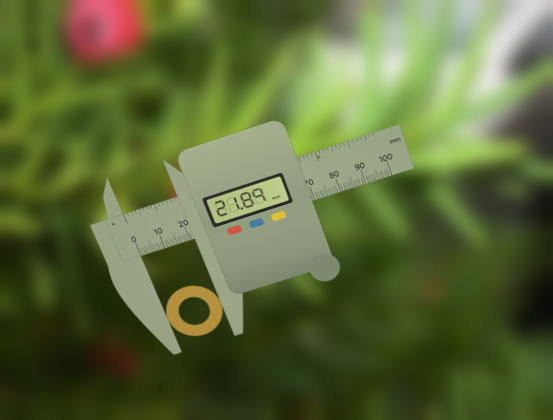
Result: 21.89 (mm)
